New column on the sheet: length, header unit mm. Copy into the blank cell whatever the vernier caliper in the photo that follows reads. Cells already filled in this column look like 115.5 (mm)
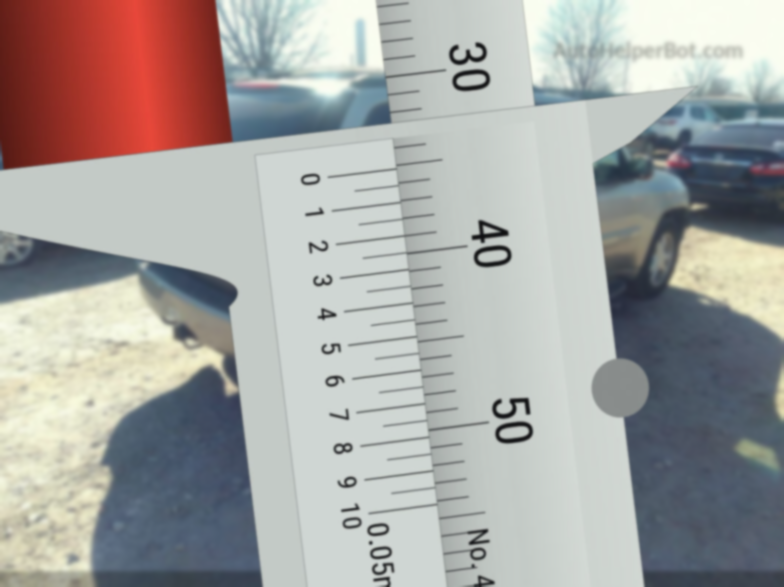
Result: 35.2 (mm)
